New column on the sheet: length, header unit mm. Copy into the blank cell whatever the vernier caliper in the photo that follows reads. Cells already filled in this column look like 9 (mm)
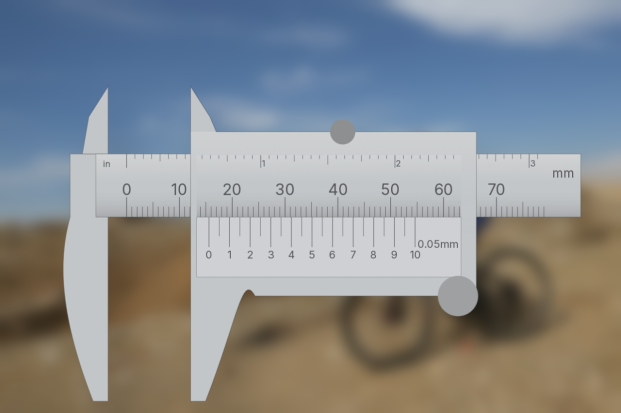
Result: 15.6 (mm)
